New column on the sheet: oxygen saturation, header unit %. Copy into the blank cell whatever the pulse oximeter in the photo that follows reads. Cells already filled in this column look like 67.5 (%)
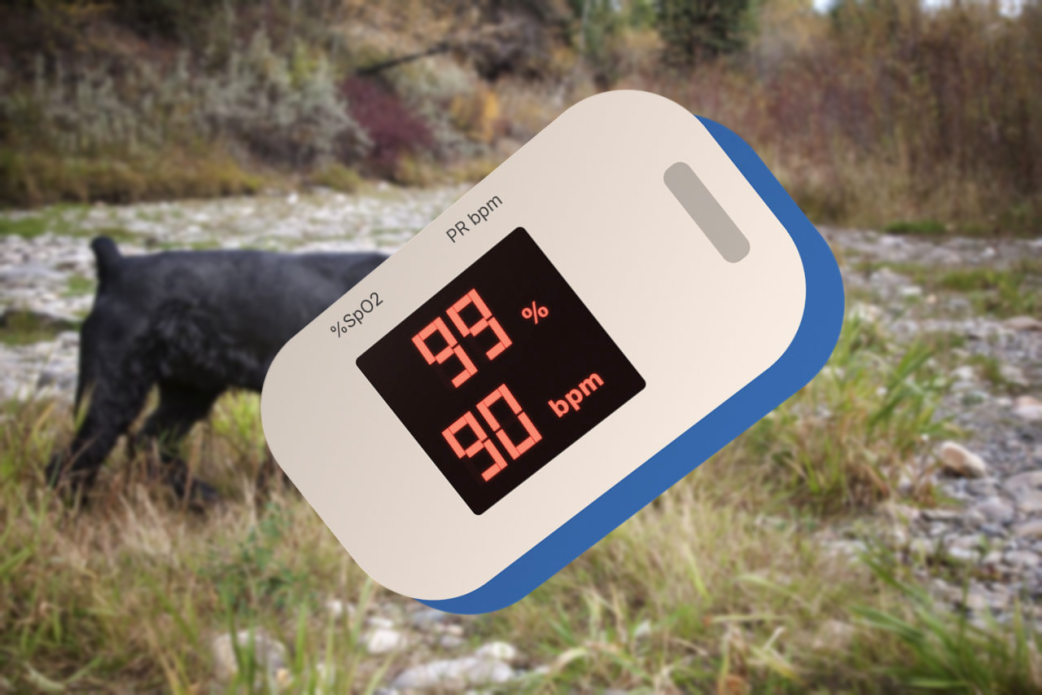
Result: 99 (%)
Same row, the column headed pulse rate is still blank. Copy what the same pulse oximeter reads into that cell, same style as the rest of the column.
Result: 90 (bpm)
